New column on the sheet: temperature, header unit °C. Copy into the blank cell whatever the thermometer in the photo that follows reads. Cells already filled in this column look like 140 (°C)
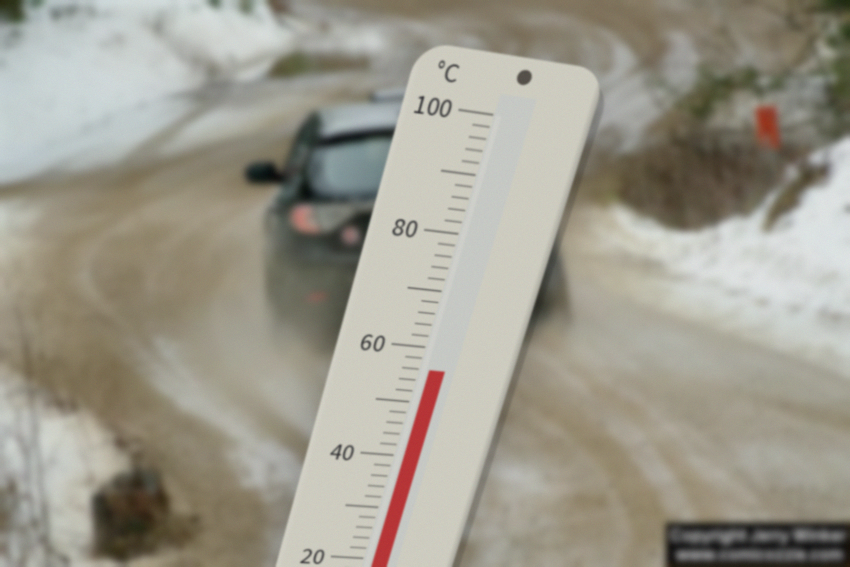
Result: 56 (°C)
